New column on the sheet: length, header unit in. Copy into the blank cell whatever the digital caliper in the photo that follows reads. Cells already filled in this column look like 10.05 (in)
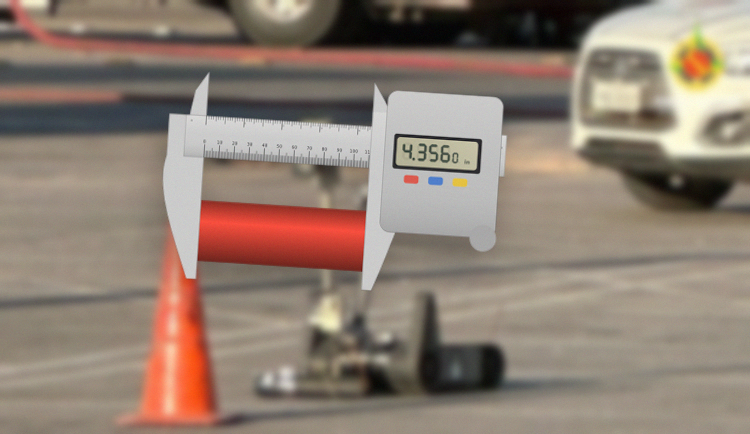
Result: 4.3560 (in)
